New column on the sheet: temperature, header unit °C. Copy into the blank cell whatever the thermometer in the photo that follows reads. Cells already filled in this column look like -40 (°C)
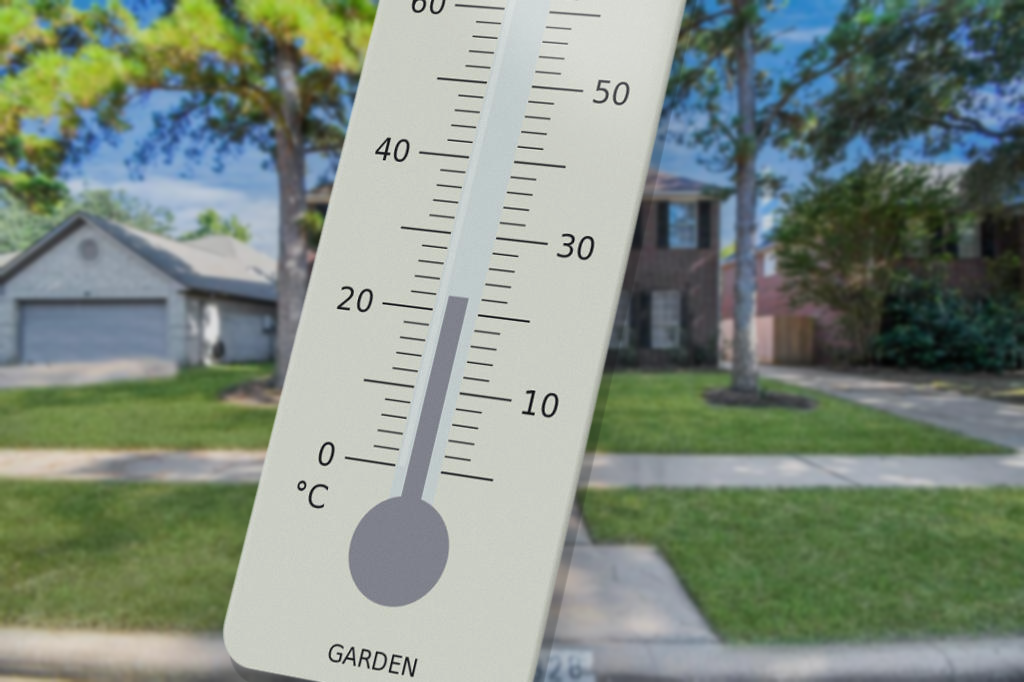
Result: 22 (°C)
